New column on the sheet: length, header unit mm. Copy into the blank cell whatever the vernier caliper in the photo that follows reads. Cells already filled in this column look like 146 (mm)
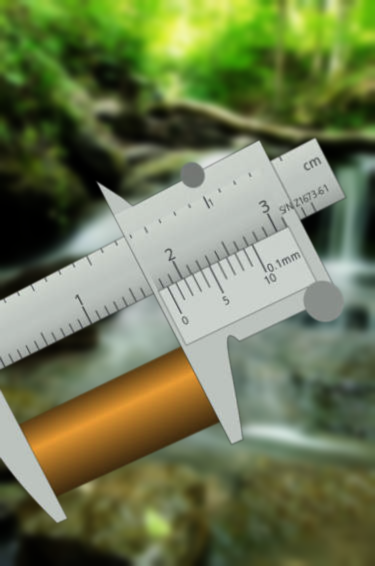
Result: 18.4 (mm)
